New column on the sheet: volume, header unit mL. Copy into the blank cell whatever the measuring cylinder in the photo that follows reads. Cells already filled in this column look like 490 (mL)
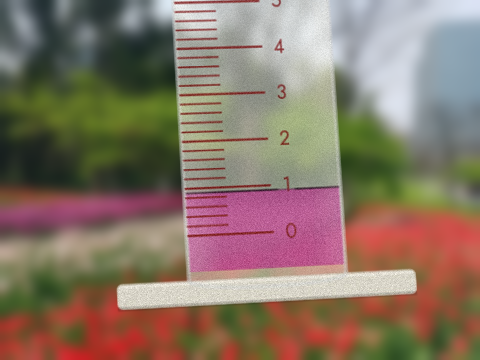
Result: 0.9 (mL)
